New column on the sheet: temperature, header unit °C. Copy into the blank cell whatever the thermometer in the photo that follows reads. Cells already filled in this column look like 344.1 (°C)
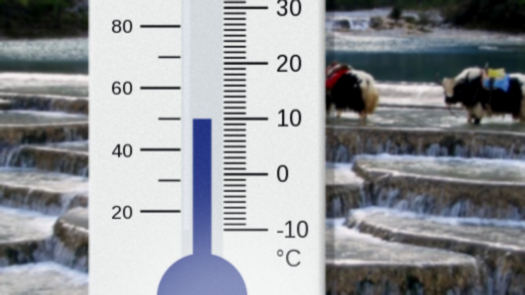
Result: 10 (°C)
